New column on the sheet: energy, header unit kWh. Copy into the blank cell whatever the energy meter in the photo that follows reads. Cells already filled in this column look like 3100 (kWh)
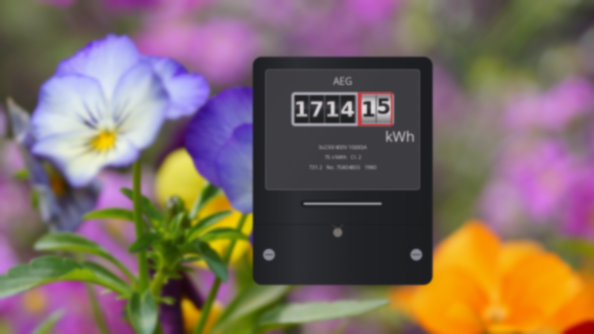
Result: 1714.15 (kWh)
